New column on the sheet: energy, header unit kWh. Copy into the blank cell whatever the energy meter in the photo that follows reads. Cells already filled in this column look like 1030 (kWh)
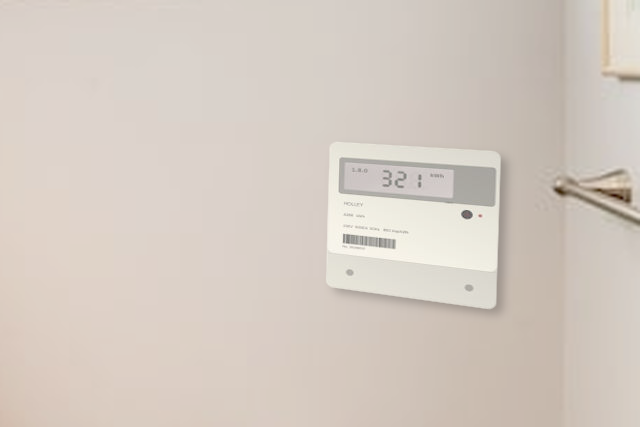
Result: 321 (kWh)
